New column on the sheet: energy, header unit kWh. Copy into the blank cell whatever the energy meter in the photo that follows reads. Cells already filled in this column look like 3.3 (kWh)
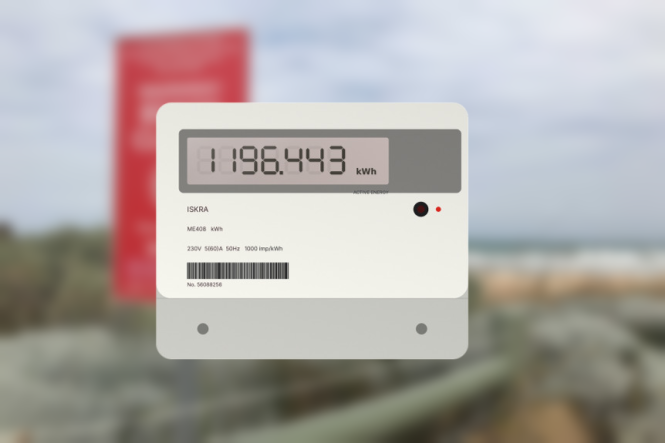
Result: 1196.443 (kWh)
